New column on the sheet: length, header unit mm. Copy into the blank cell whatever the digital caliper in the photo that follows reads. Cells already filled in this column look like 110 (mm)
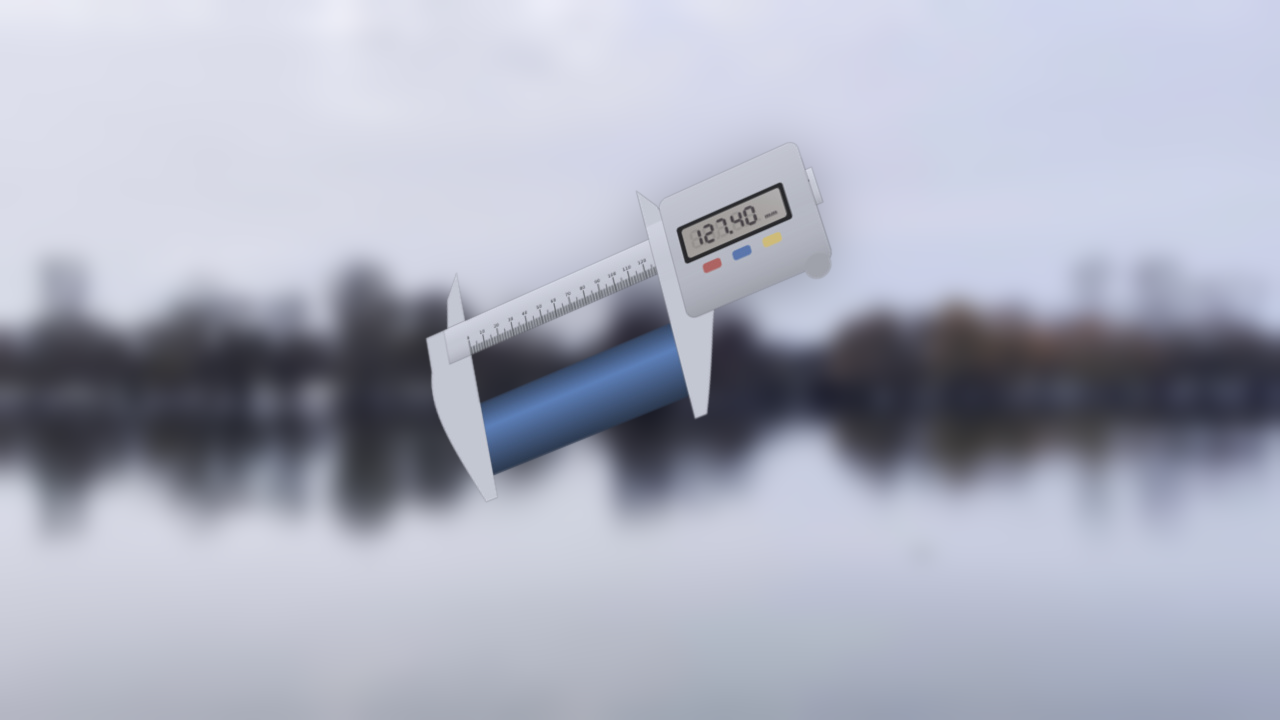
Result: 127.40 (mm)
